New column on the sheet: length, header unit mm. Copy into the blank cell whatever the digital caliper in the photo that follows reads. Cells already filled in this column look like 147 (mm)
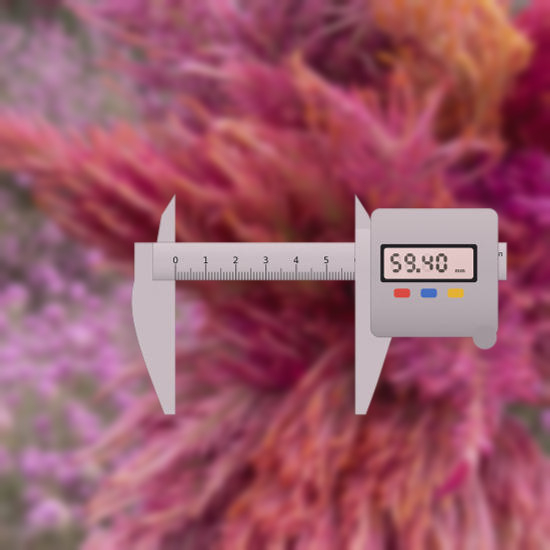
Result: 59.40 (mm)
